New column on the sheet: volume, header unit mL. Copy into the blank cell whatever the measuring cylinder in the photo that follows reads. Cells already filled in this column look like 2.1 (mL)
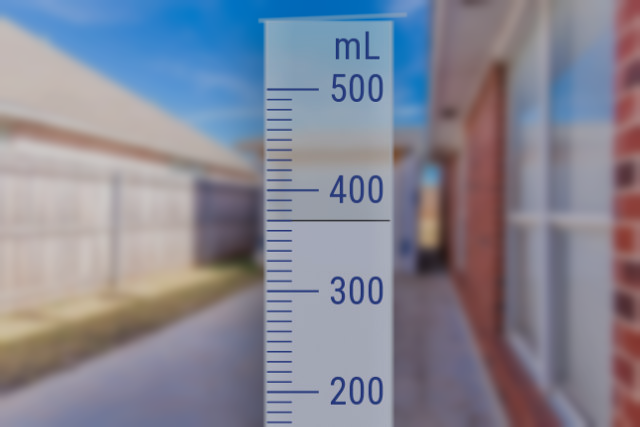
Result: 370 (mL)
